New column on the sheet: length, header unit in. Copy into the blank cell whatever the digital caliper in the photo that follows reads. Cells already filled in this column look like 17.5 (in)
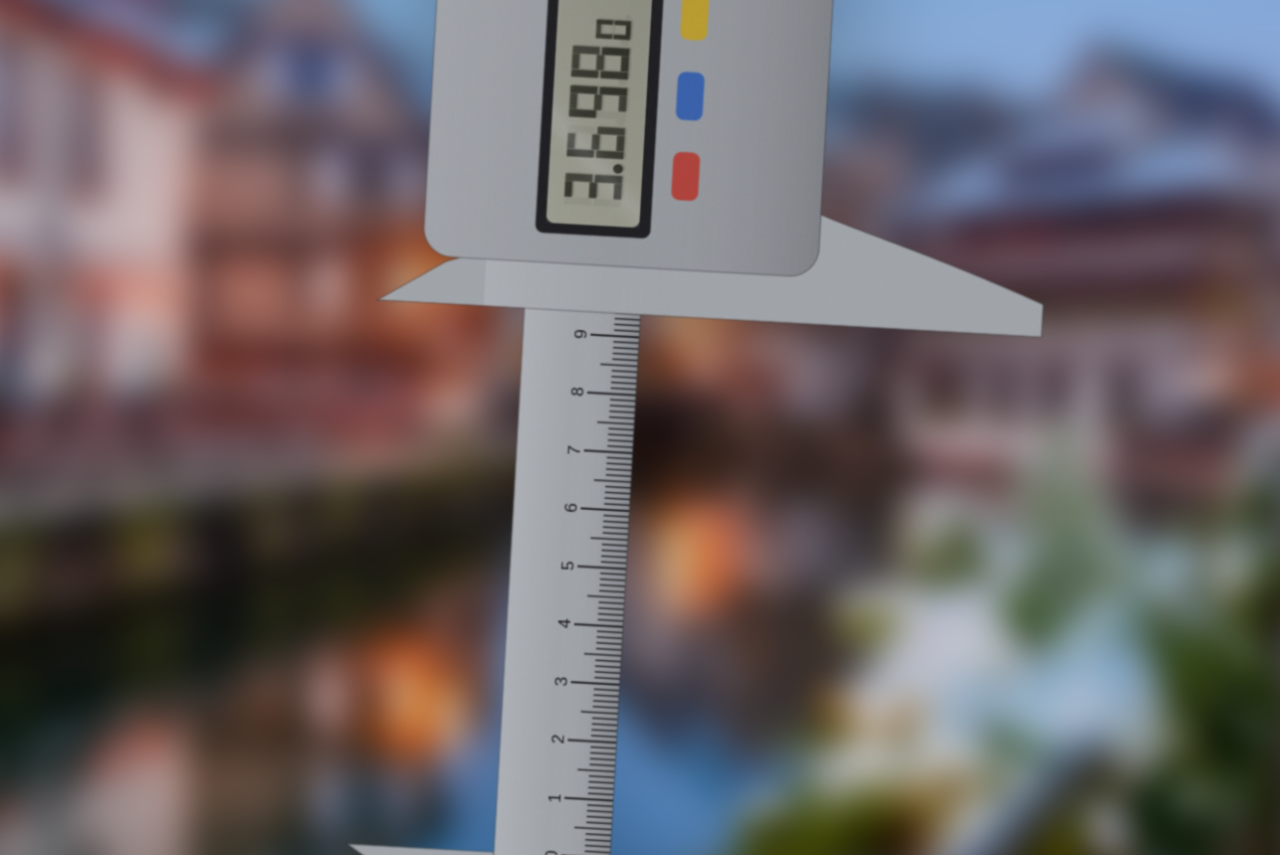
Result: 3.6980 (in)
